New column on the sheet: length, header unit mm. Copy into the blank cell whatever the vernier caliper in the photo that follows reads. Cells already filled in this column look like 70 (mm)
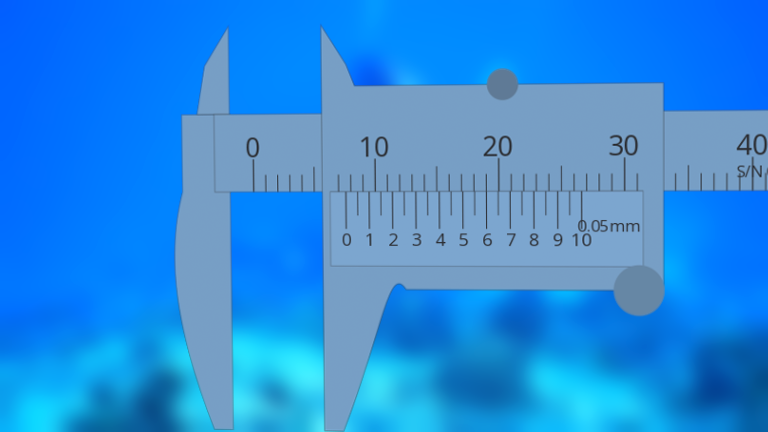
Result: 7.6 (mm)
